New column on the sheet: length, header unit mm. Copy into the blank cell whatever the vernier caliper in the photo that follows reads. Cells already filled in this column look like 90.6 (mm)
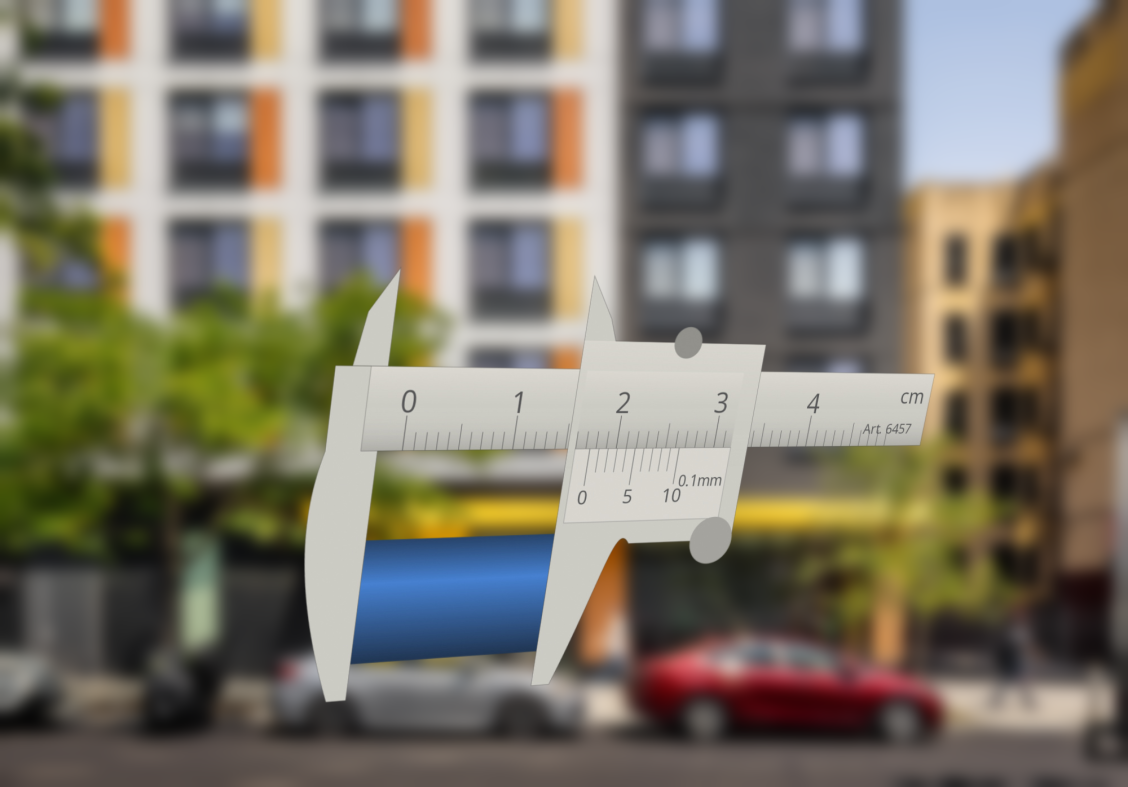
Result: 17.4 (mm)
